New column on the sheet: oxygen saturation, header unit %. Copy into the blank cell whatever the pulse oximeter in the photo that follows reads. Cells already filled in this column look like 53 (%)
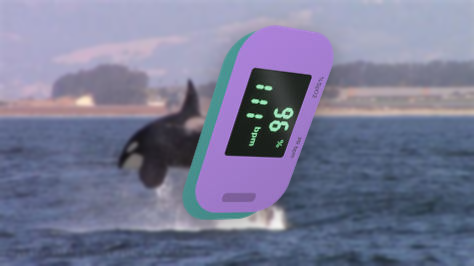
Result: 96 (%)
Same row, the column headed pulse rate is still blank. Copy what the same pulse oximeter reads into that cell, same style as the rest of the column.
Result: 111 (bpm)
